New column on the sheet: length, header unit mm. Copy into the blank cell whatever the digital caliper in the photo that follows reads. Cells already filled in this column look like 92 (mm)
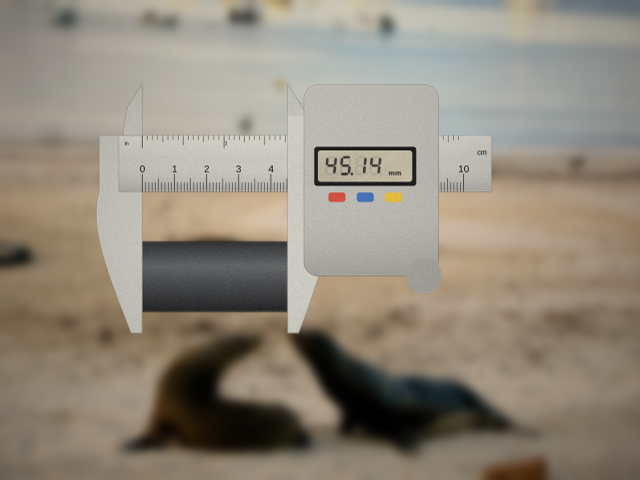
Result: 45.14 (mm)
